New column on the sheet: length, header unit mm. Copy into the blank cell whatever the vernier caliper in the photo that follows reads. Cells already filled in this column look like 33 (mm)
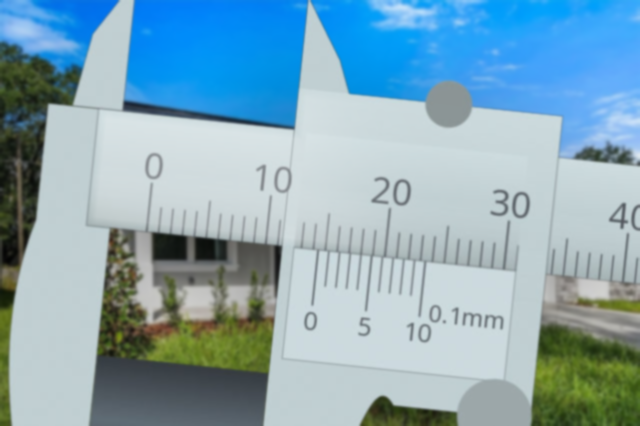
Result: 14.4 (mm)
